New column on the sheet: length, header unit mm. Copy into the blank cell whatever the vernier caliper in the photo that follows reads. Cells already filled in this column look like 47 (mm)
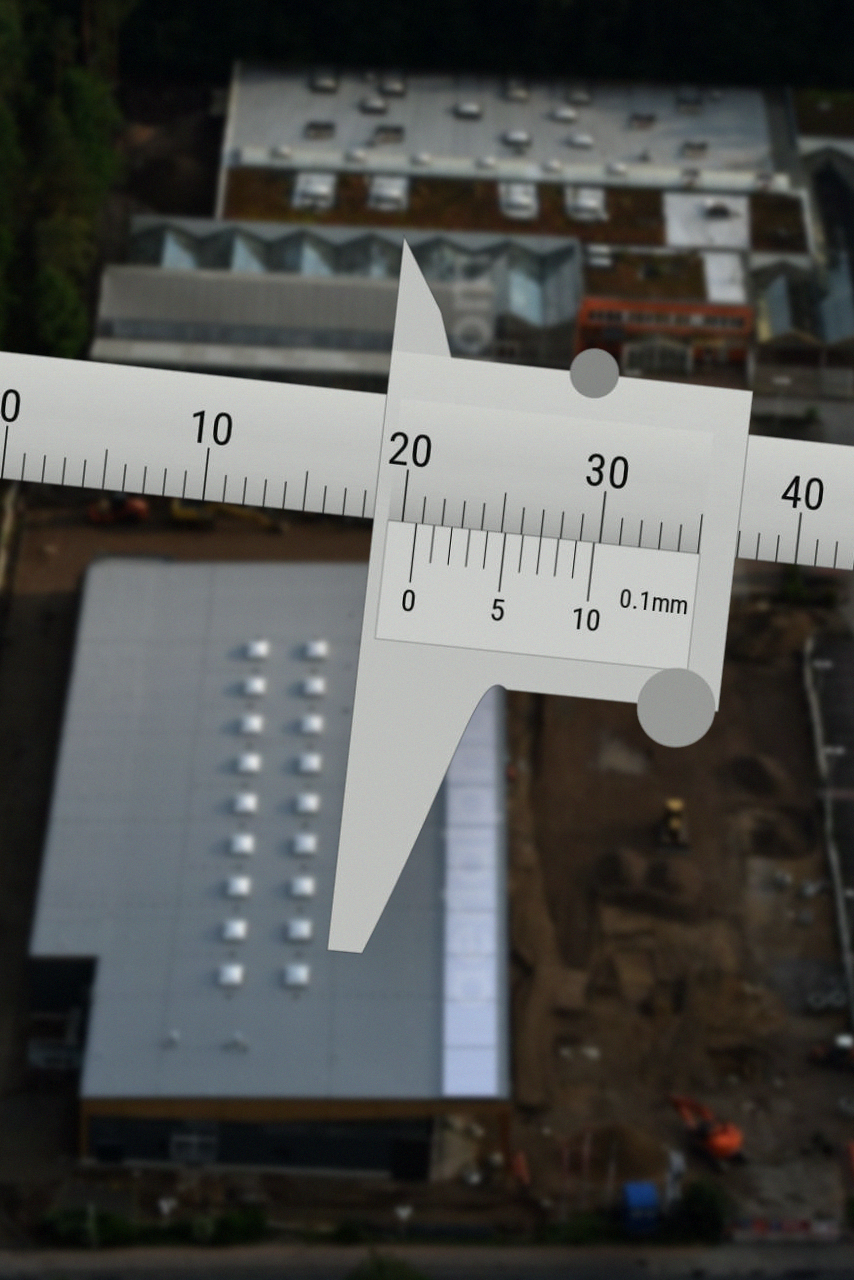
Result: 20.7 (mm)
